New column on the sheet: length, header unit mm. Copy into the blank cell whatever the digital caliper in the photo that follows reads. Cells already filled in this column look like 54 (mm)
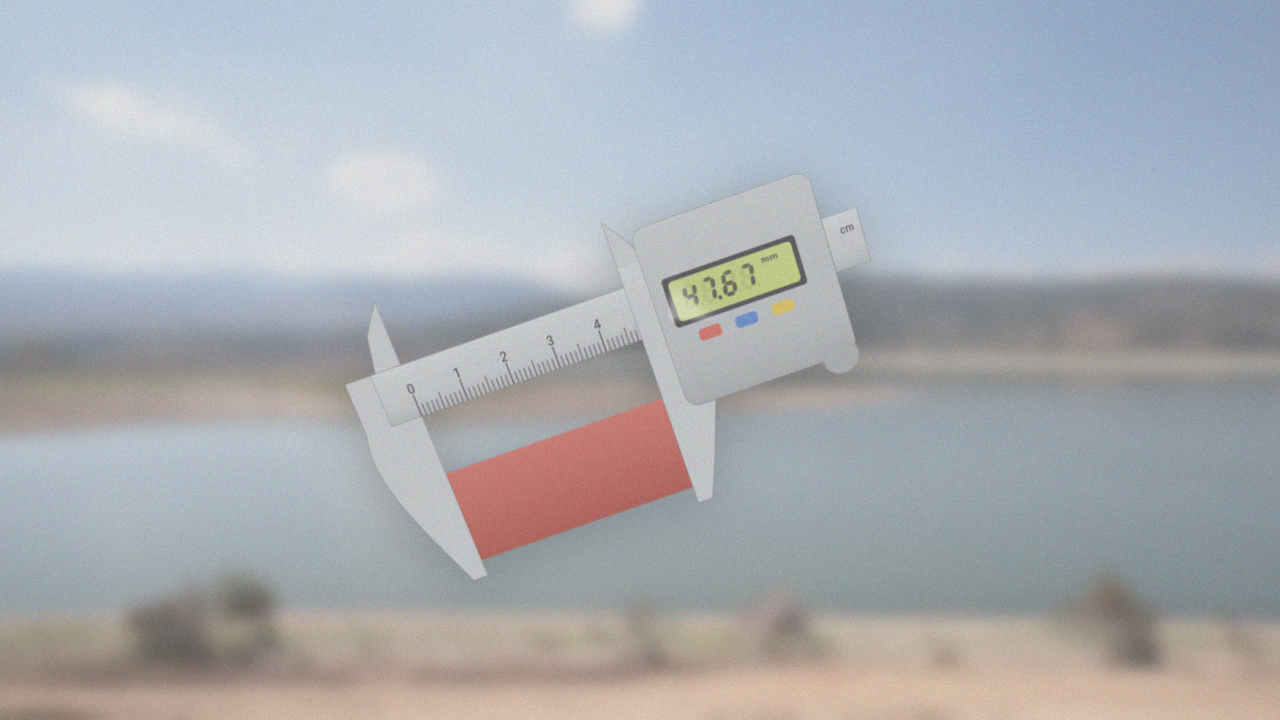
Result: 47.67 (mm)
